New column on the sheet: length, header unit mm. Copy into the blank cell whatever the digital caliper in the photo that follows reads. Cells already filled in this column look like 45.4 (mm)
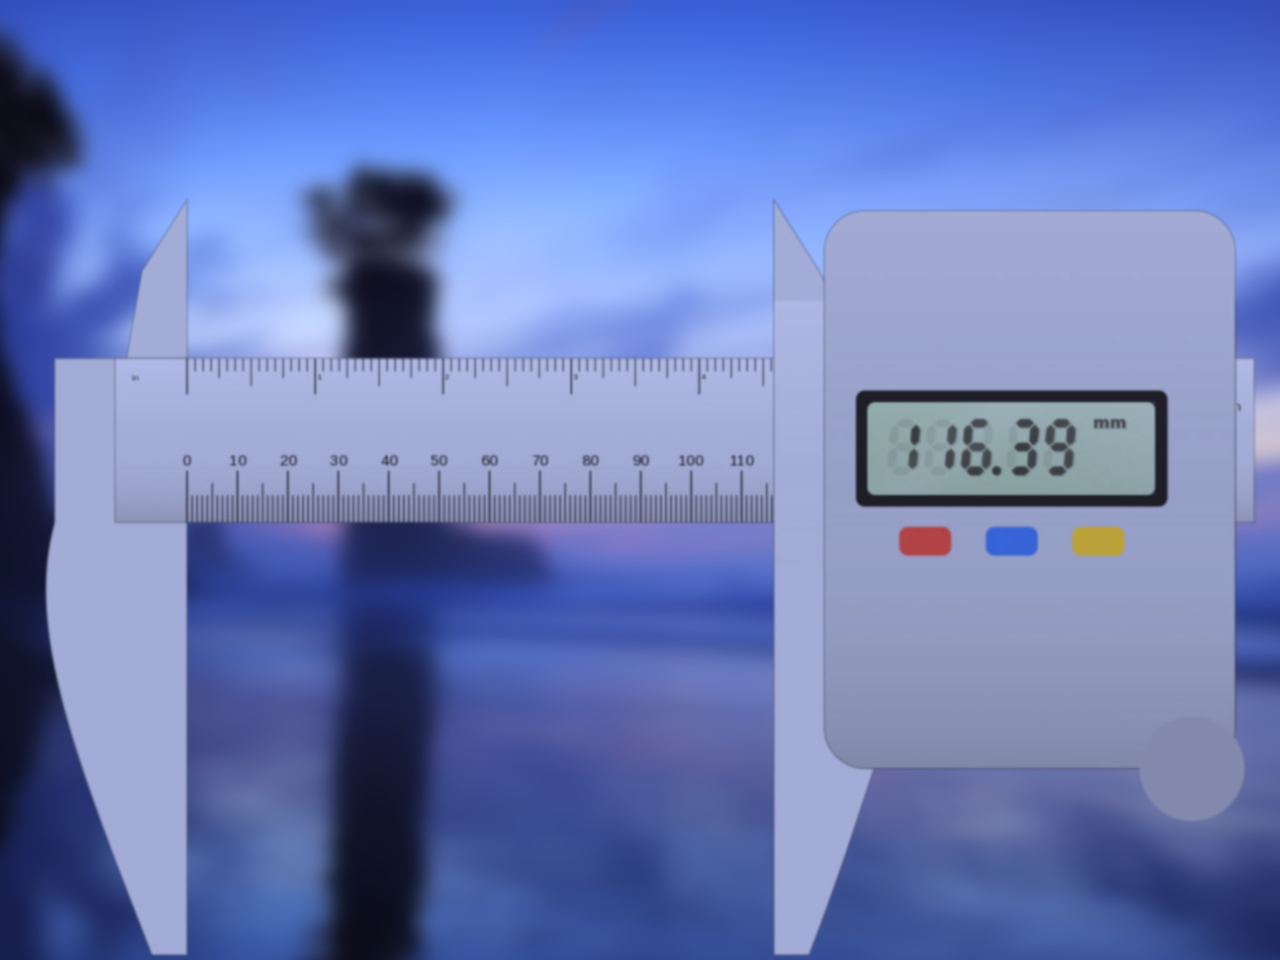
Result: 116.39 (mm)
